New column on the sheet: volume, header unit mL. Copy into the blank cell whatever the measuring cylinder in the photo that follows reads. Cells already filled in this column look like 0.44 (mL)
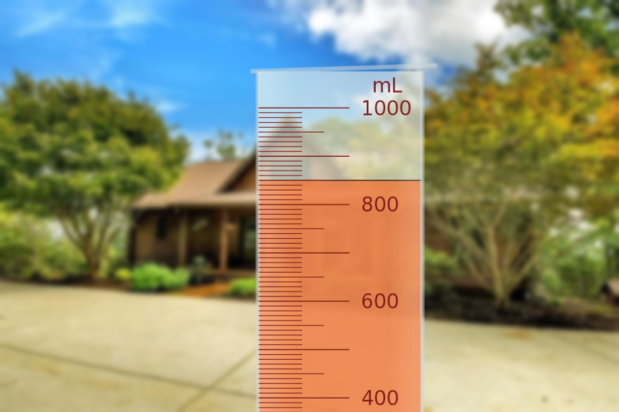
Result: 850 (mL)
